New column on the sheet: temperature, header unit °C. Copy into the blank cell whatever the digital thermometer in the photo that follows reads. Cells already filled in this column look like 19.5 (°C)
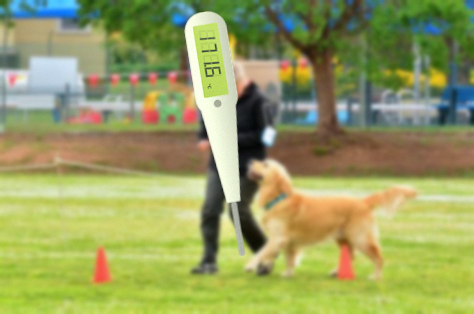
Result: 171.6 (°C)
